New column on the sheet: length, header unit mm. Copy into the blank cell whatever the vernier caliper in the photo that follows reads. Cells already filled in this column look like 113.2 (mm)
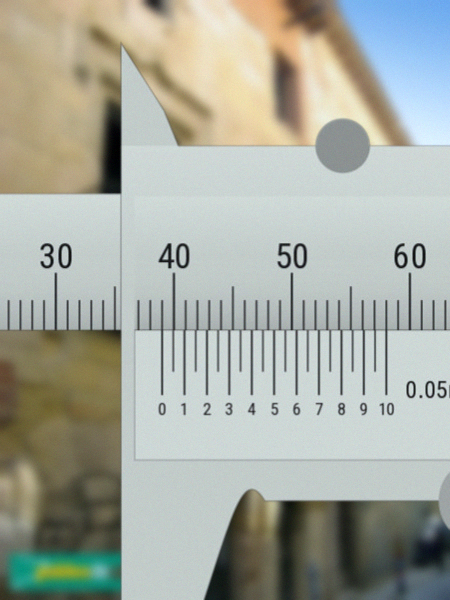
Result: 39.0 (mm)
